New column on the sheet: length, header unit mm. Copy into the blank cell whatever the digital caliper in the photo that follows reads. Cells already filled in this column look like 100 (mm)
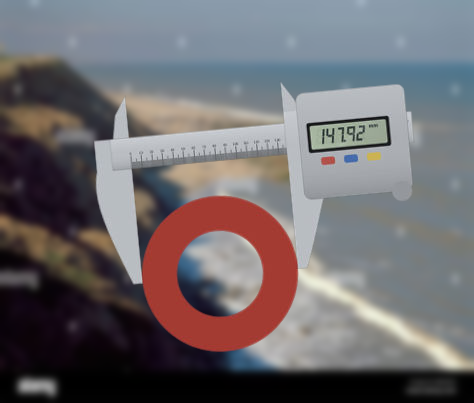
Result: 147.92 (mm)
